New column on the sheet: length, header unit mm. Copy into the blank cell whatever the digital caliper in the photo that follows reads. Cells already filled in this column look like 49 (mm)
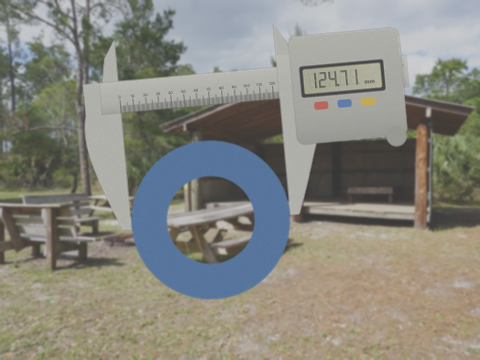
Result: 124.71 (mm)
